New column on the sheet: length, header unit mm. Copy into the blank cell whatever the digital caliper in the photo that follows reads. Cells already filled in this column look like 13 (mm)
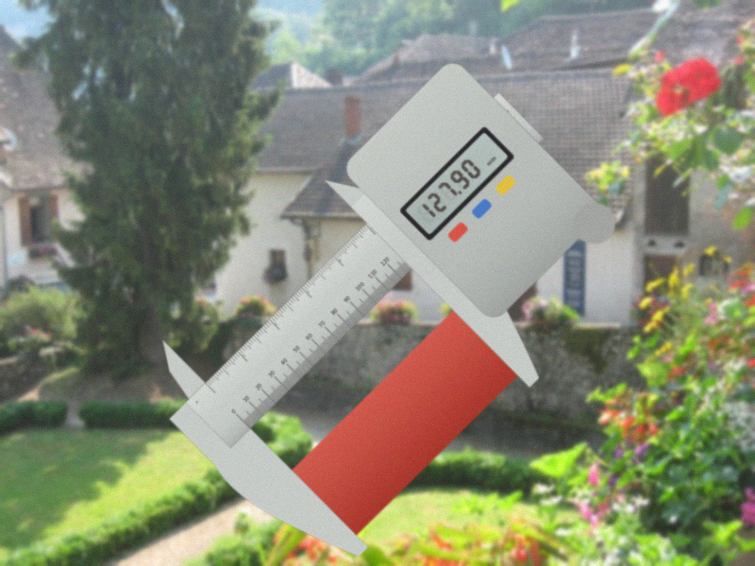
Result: 127.90 (mm)
